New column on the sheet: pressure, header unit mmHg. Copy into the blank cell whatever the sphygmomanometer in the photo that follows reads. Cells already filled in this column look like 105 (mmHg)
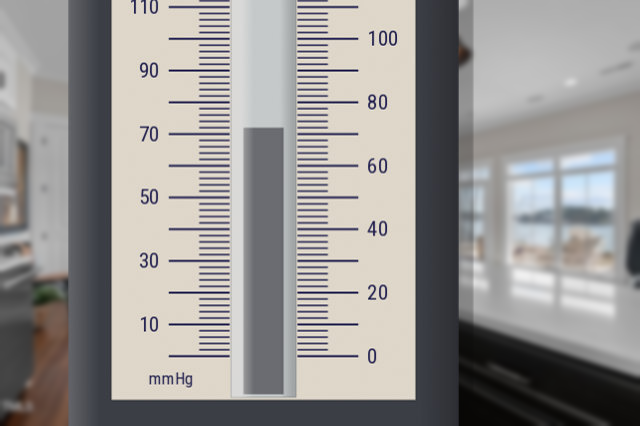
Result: 72 (mmHg)
